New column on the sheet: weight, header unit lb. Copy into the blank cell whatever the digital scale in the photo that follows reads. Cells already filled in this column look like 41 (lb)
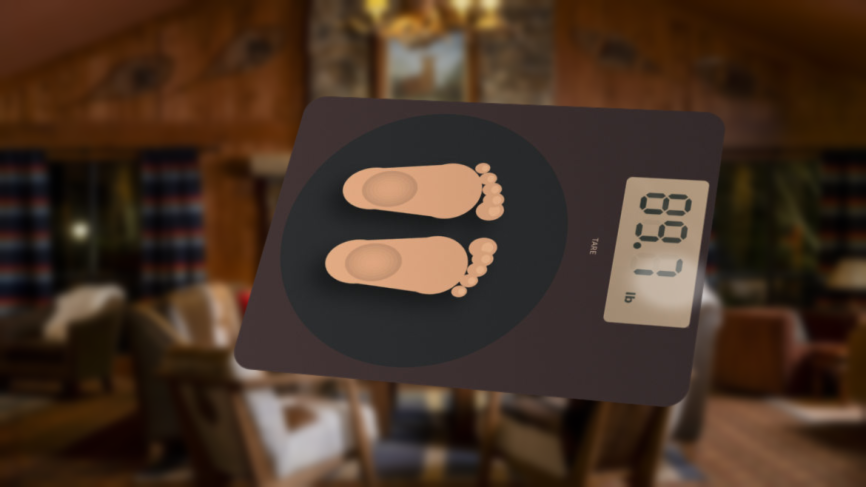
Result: 89.7 (lb)
